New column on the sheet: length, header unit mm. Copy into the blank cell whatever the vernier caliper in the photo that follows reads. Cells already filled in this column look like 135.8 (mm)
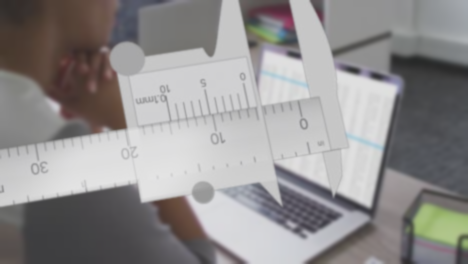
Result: 5.8 (mm)
